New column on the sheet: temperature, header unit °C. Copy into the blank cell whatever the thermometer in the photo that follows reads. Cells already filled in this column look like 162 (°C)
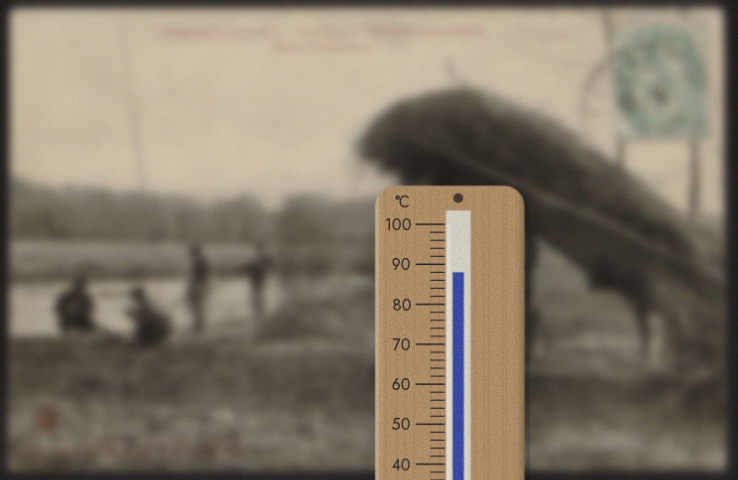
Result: 88 (°C)
